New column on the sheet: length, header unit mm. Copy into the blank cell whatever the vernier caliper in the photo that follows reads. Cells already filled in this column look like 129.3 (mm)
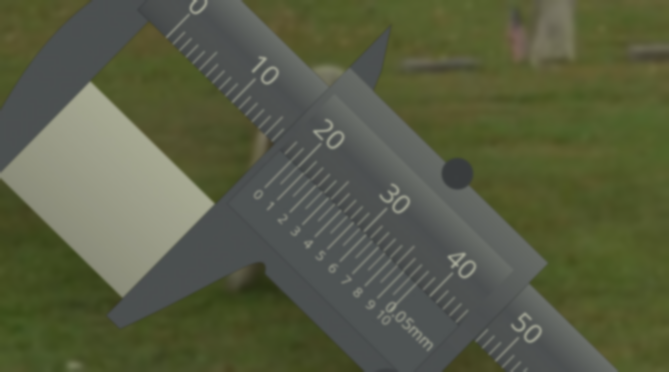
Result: 19.0 (mm)
